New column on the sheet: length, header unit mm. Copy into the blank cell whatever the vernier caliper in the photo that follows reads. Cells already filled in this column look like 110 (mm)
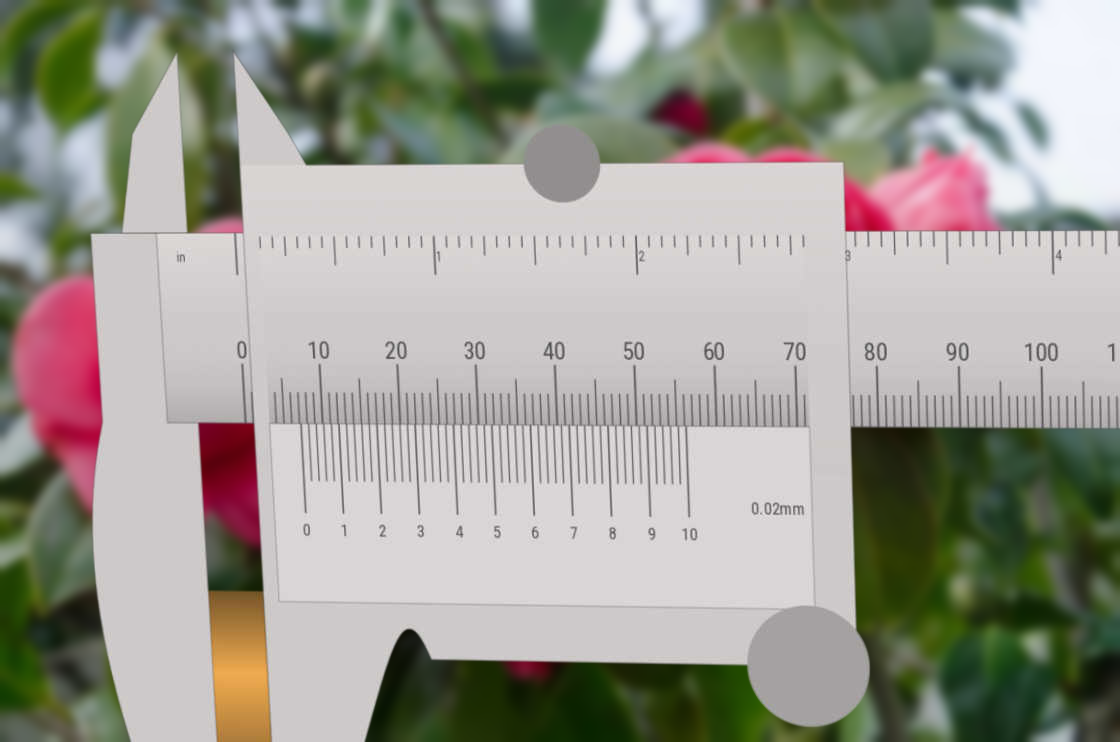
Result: 7.2 (mm)
